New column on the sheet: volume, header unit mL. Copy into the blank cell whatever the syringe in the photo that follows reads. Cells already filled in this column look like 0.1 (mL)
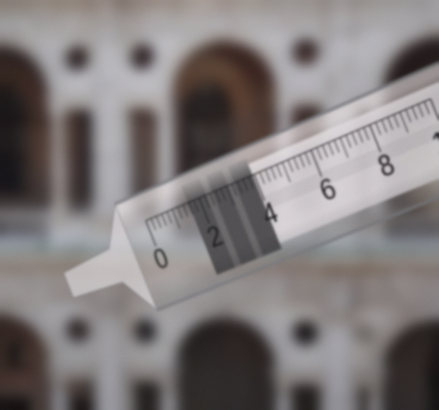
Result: 1.6 (mL)
